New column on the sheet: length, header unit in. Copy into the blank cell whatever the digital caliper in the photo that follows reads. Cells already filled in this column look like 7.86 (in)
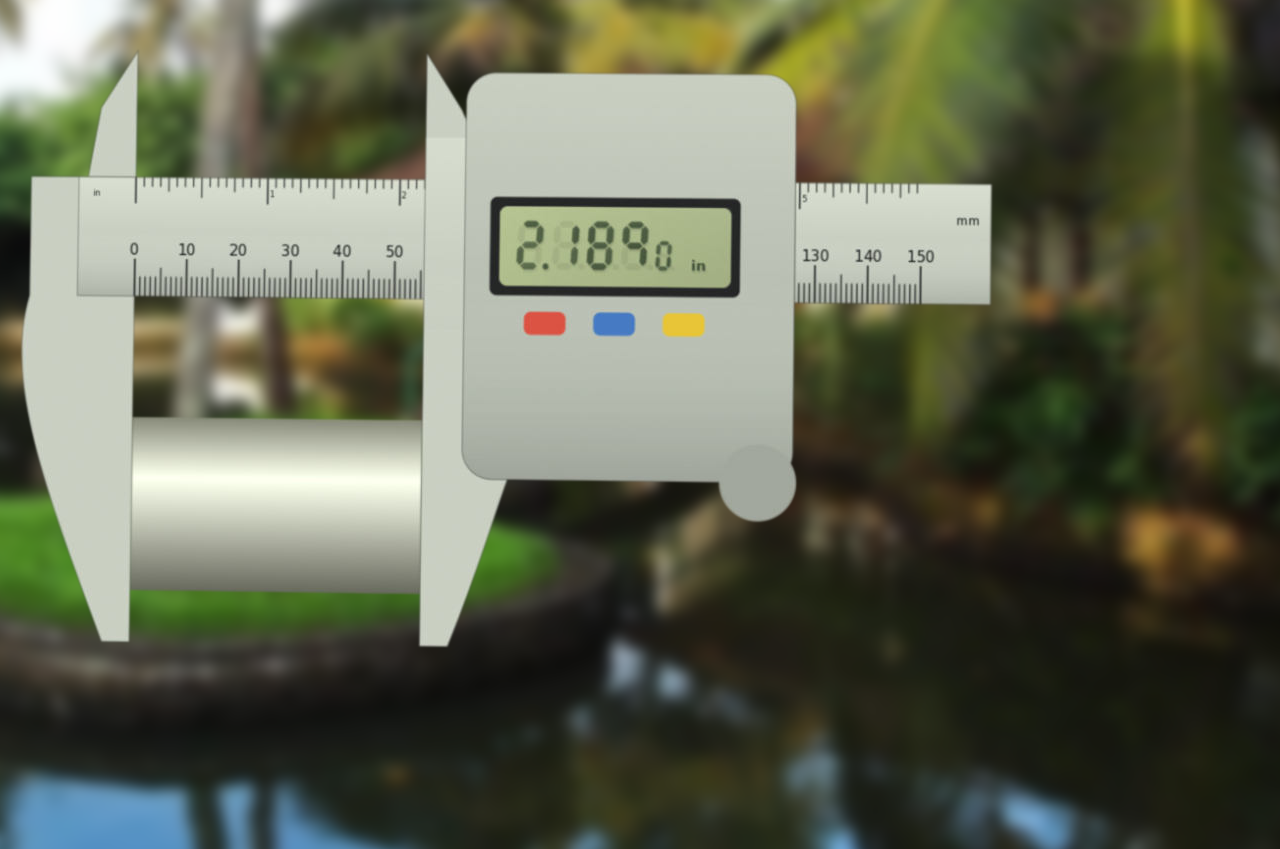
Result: 2.1890 (in)
